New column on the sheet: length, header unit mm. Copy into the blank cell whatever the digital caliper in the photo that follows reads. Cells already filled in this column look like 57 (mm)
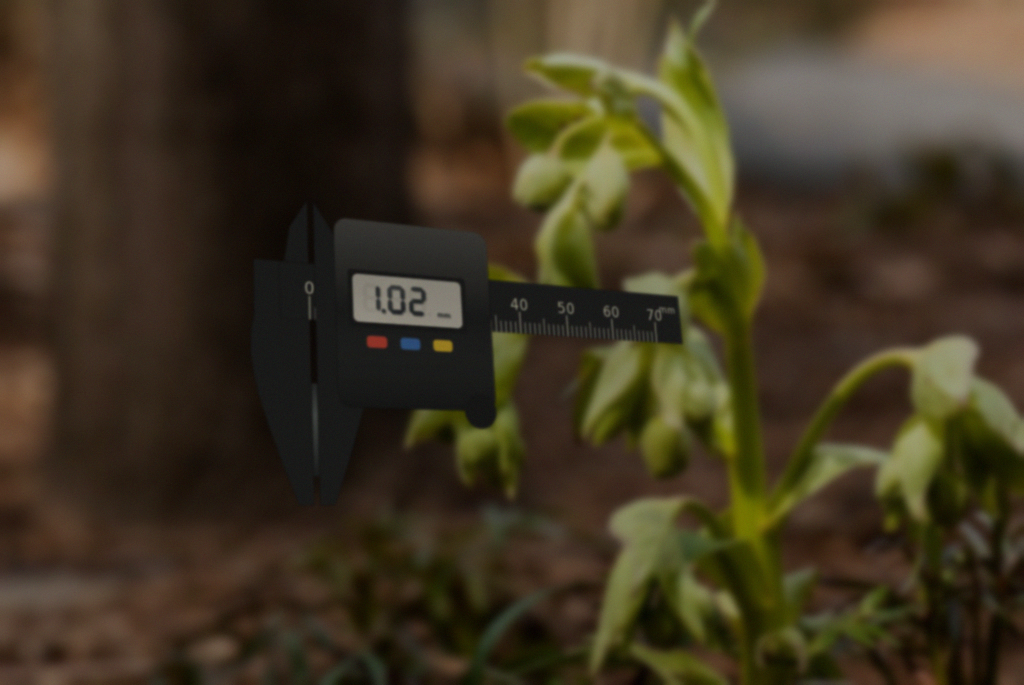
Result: 1.02 (mm)
